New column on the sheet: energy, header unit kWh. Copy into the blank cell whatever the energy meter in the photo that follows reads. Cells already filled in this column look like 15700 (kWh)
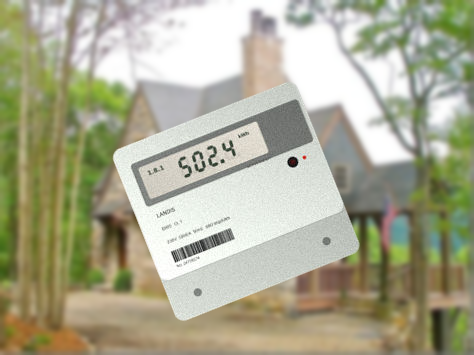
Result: 502.4 (kWh)
